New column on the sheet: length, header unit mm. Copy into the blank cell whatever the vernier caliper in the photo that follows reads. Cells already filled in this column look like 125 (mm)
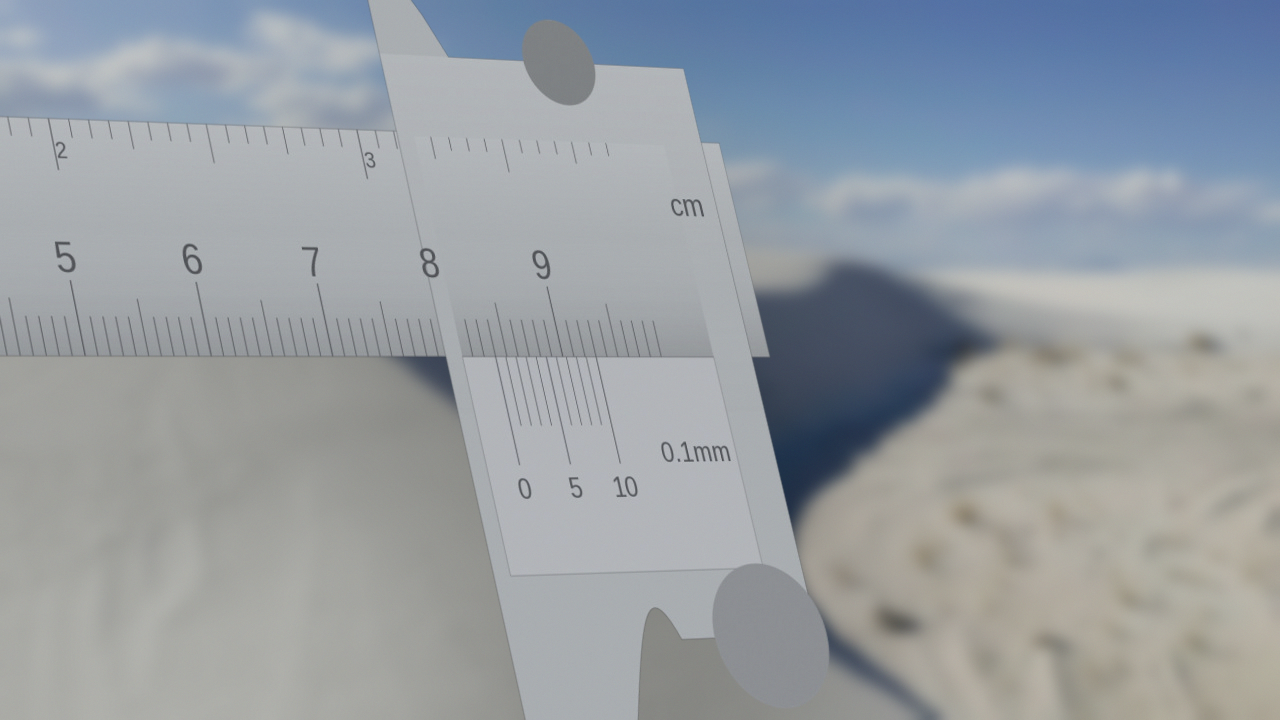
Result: 84.0 (mm)
